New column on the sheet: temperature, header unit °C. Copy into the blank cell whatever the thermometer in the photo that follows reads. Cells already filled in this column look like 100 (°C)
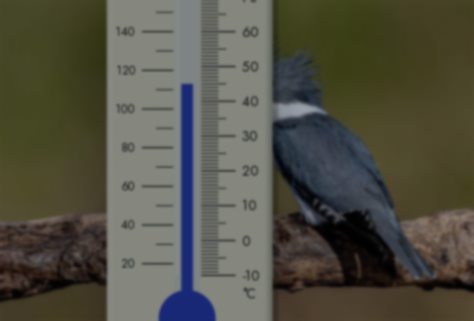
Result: 45 (°C)
